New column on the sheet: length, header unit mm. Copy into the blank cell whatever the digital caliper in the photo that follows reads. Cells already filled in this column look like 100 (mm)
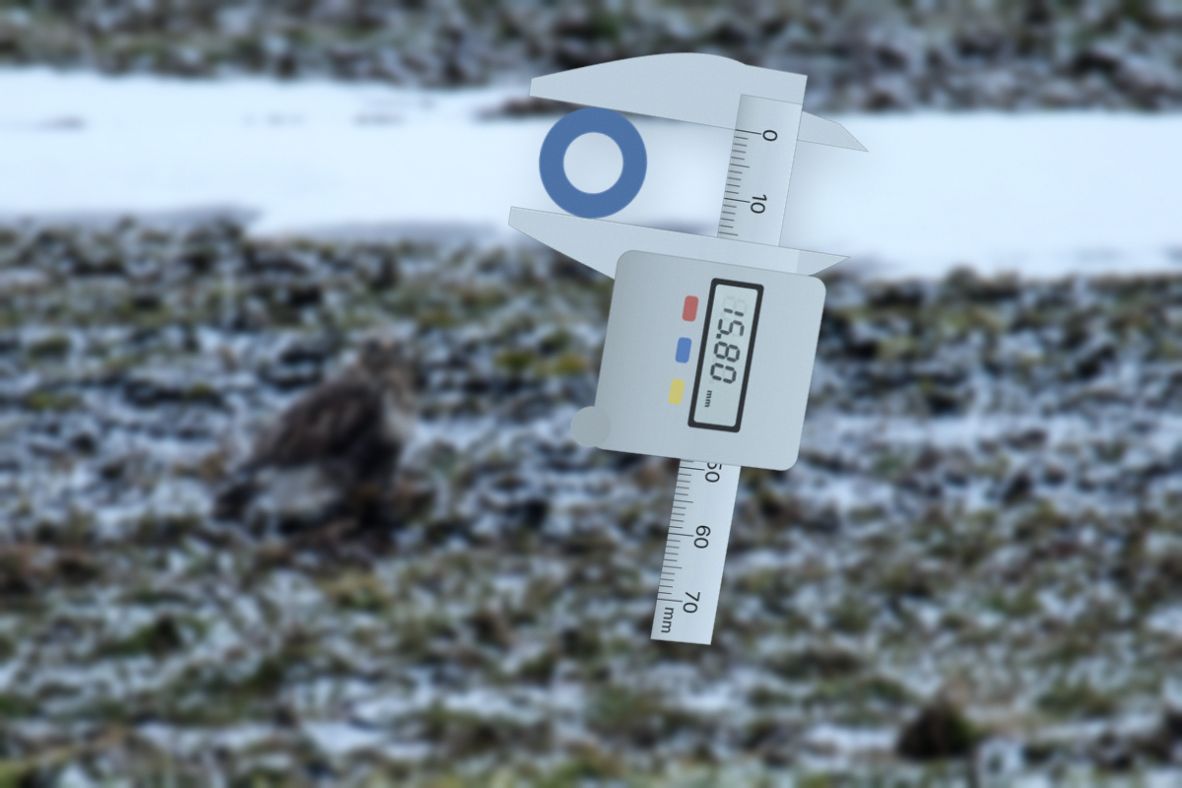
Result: 15.80 (mm)
